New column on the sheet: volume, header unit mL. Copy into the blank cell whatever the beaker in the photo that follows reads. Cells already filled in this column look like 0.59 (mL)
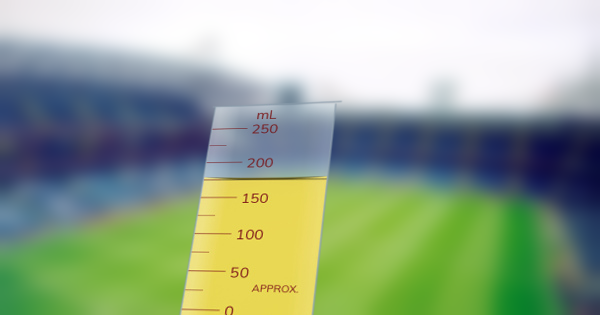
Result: 175 (mL)
